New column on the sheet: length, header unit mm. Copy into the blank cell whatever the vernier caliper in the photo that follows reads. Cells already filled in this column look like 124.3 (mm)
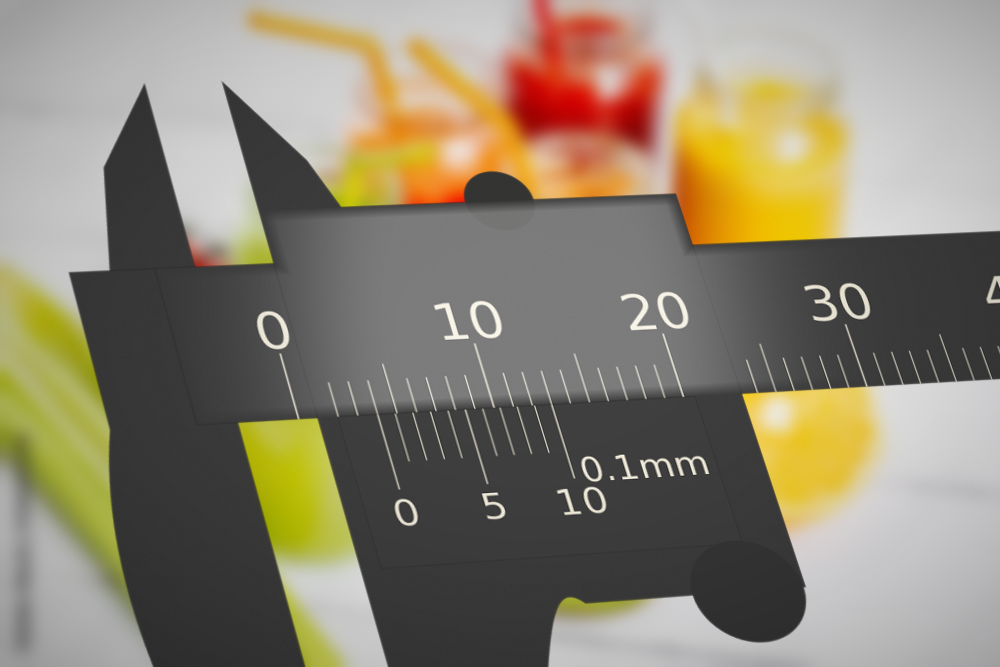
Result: 4.0 (mm)
